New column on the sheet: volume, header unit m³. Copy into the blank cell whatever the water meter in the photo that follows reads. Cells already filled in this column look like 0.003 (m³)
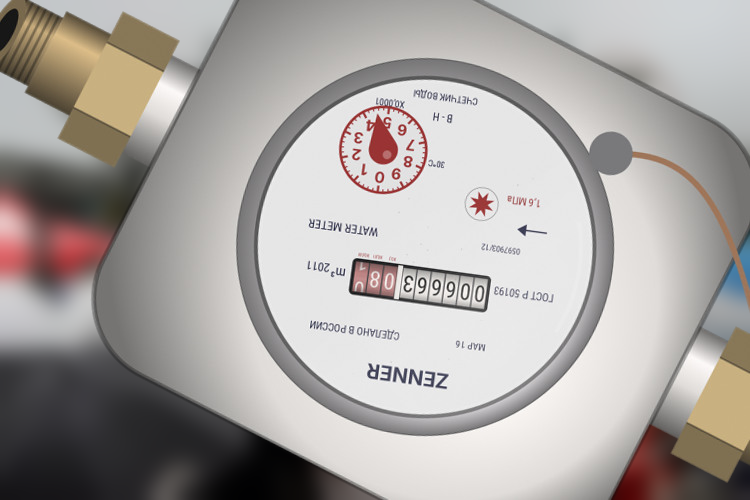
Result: 6663.0804 (m³)
